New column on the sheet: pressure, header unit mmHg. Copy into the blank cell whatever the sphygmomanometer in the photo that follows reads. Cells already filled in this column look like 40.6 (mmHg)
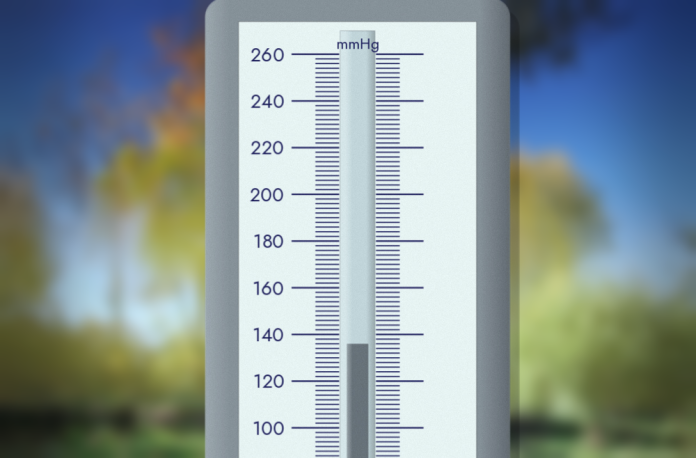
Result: 136 (mmHg)
